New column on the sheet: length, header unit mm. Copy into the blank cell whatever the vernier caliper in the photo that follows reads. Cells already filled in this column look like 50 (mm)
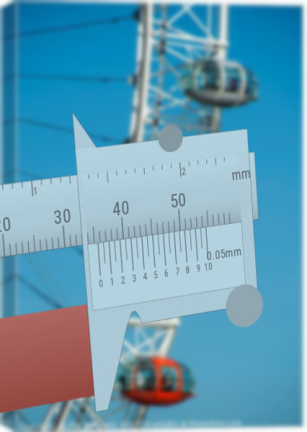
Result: 35.6 (mm)
